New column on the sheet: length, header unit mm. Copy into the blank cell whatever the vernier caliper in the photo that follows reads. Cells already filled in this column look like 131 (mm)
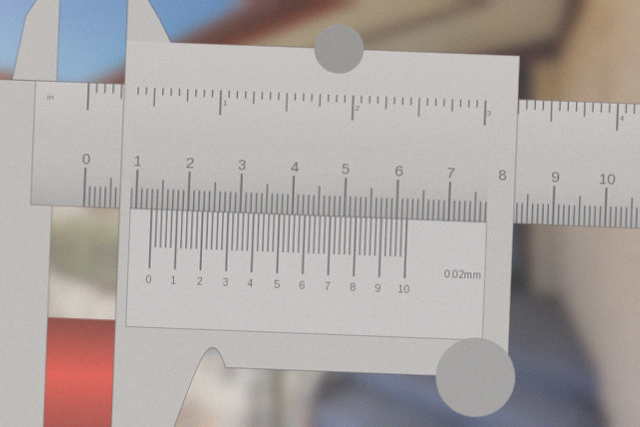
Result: 13.0 (mm)
